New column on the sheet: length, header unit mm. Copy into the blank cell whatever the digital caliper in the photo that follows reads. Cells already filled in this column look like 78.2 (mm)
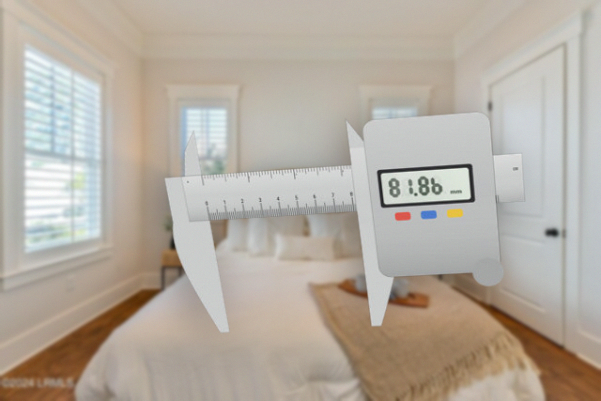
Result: 81.86 (mm)
